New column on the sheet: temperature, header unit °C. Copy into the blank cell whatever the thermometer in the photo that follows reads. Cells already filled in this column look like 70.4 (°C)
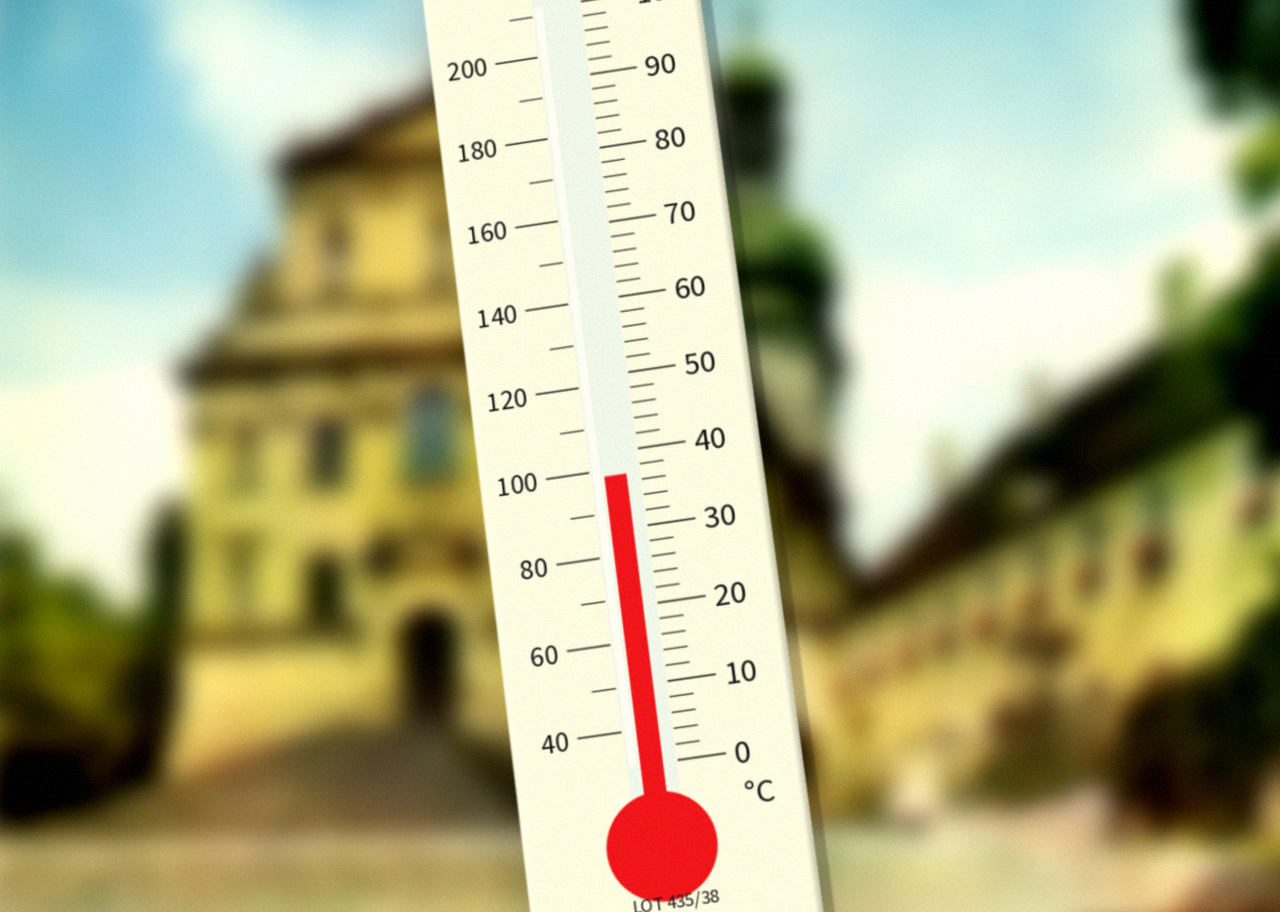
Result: 37 (°C)
